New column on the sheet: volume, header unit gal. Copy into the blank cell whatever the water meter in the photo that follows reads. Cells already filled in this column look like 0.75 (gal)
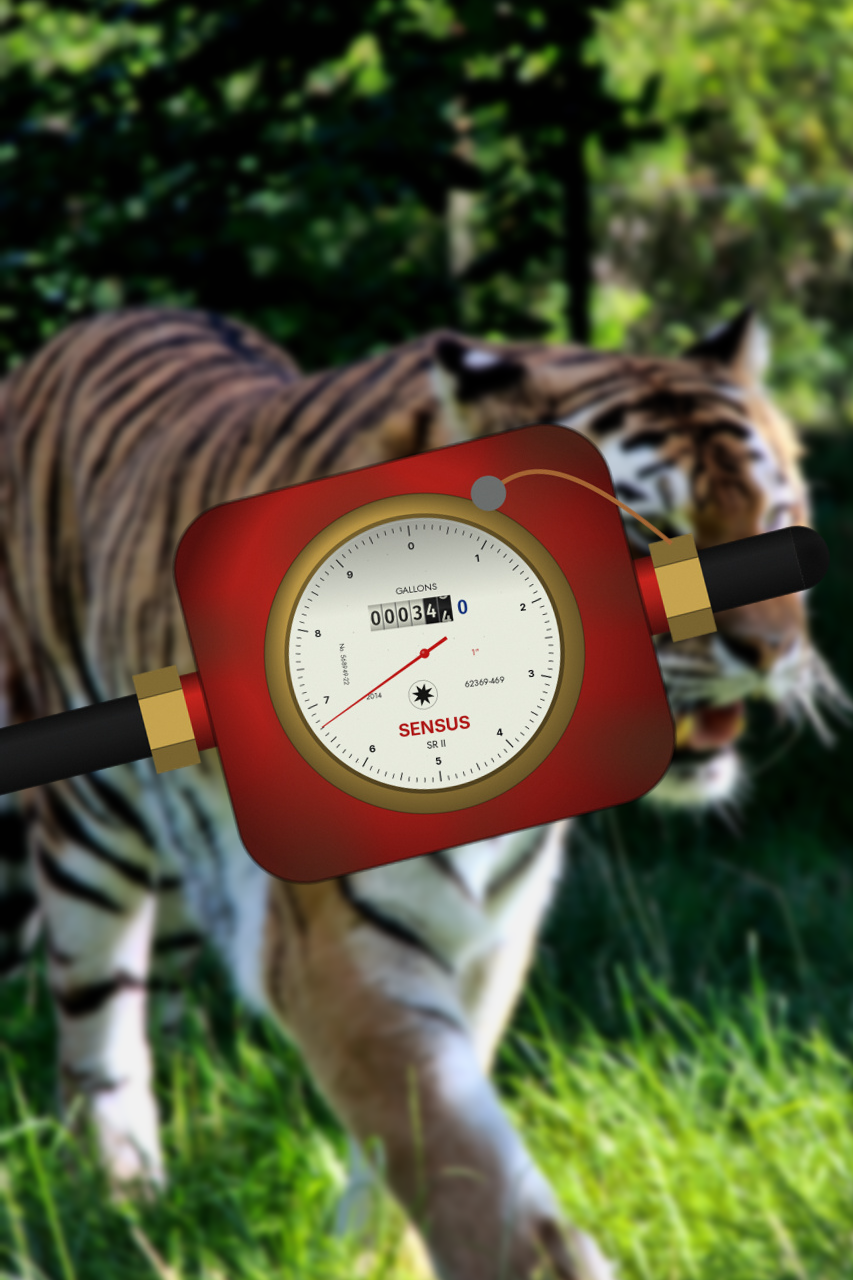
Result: 3436.7 (gal)
